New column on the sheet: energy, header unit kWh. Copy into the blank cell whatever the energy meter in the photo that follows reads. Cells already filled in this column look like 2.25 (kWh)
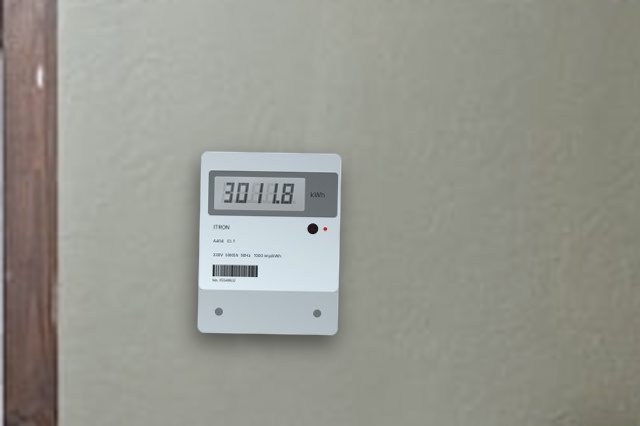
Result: 3011.8 (kWh)
